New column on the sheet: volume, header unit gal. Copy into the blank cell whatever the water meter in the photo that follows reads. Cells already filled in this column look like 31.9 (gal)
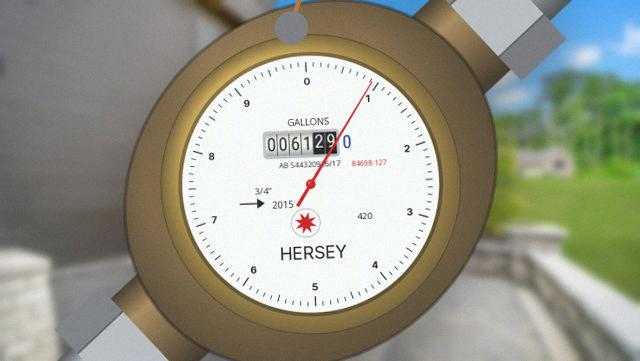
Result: 61290.9 (gal)
